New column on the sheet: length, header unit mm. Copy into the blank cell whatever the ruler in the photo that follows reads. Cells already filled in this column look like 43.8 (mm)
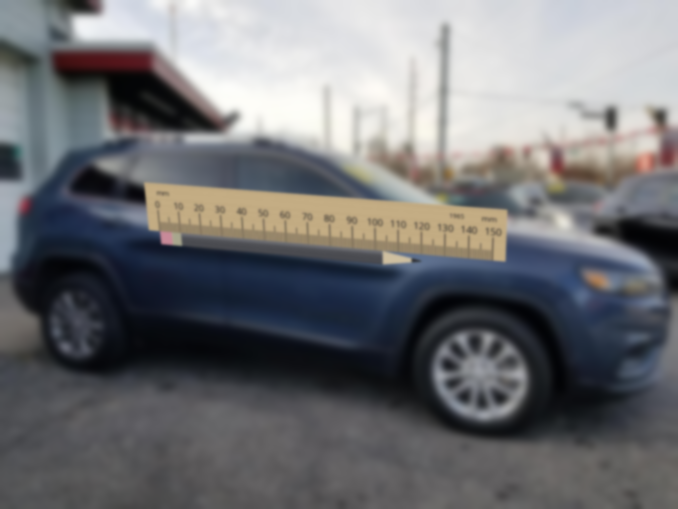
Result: 120 (mm)
